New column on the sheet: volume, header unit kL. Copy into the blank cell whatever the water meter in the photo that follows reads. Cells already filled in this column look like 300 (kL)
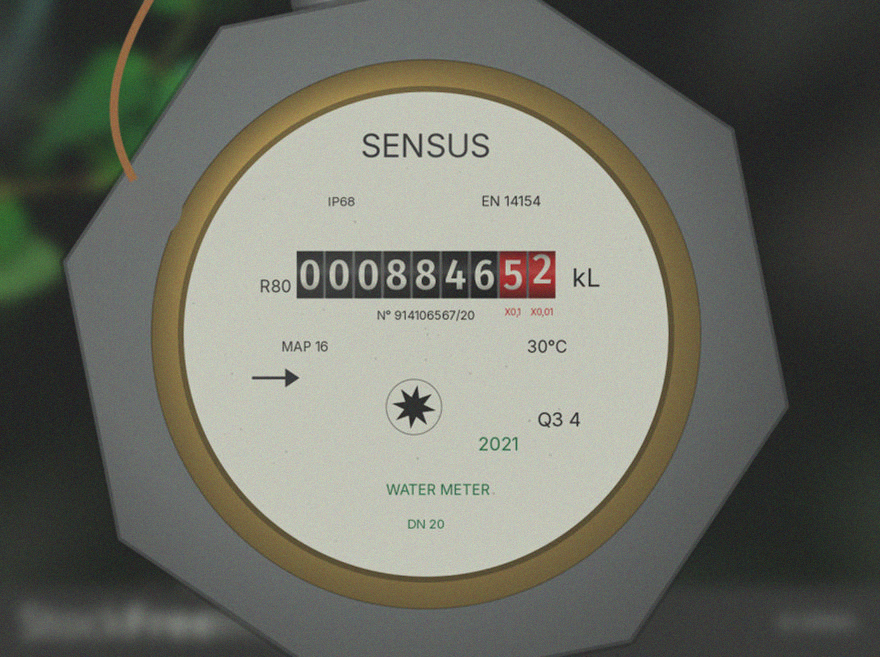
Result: 8846.52 (kL)
